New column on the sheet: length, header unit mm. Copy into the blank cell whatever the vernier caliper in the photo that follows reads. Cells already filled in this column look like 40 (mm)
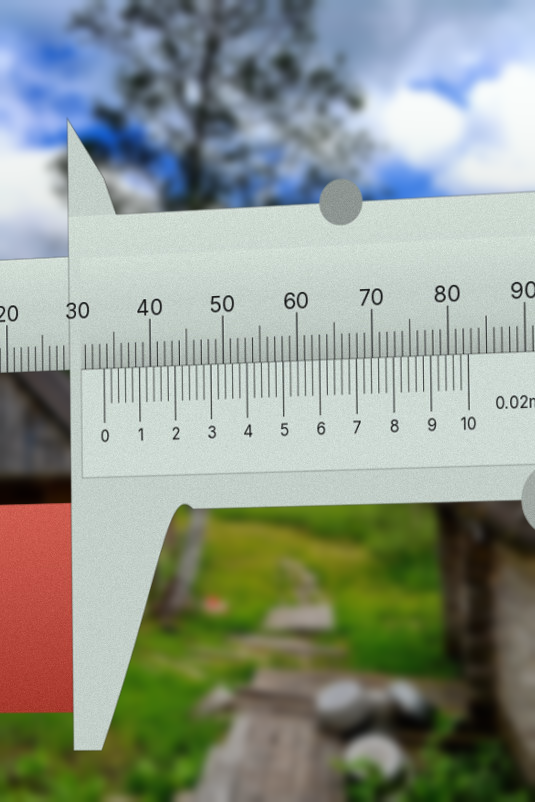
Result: 33.6 (mm)
